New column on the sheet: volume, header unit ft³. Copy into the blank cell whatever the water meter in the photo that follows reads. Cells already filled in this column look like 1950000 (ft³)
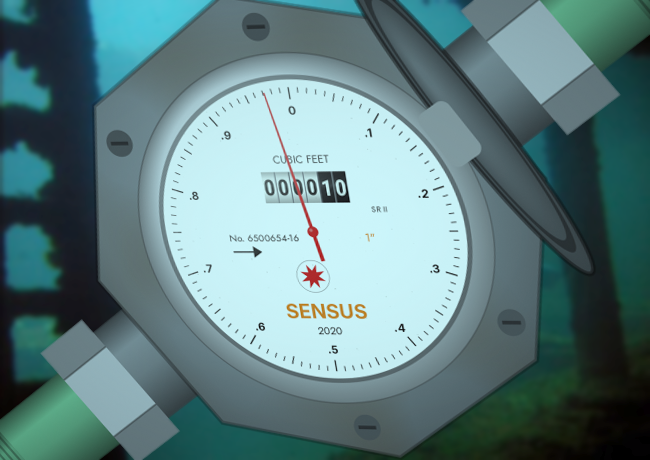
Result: 9.97 (ft³)
